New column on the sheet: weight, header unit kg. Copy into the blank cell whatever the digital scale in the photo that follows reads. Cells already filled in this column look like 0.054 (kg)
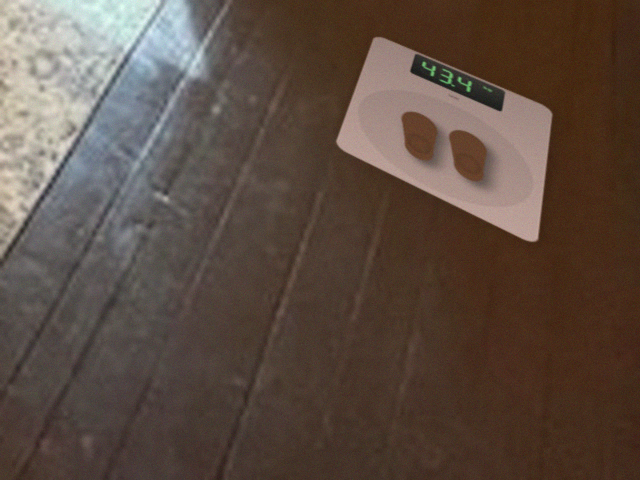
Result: 43.4 (kg)
